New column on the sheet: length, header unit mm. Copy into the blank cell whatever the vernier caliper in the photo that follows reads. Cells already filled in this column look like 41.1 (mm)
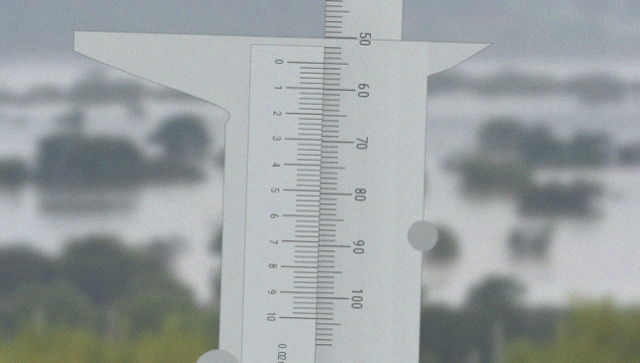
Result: 55.0 (mm)
